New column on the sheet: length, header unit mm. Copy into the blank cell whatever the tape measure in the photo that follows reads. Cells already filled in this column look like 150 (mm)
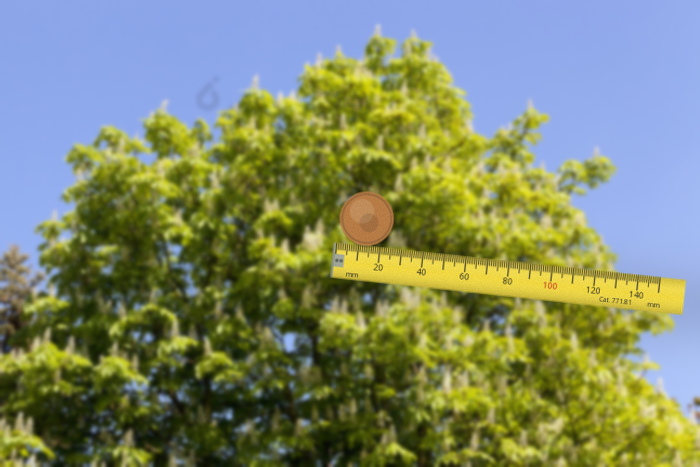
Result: 25 (mm)
